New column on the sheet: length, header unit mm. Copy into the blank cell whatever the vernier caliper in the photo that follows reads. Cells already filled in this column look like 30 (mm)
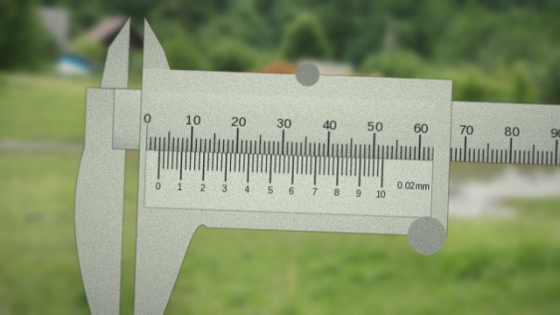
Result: 3.0 (mm)
